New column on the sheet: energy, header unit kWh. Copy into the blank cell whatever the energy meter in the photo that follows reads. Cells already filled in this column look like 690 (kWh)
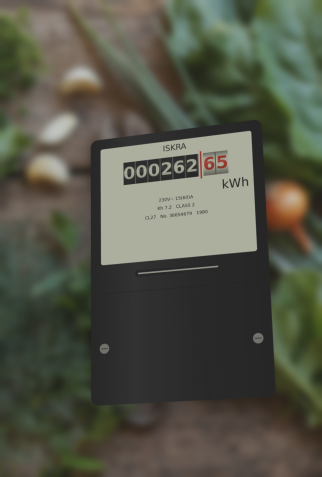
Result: 262.65 (kWh)
